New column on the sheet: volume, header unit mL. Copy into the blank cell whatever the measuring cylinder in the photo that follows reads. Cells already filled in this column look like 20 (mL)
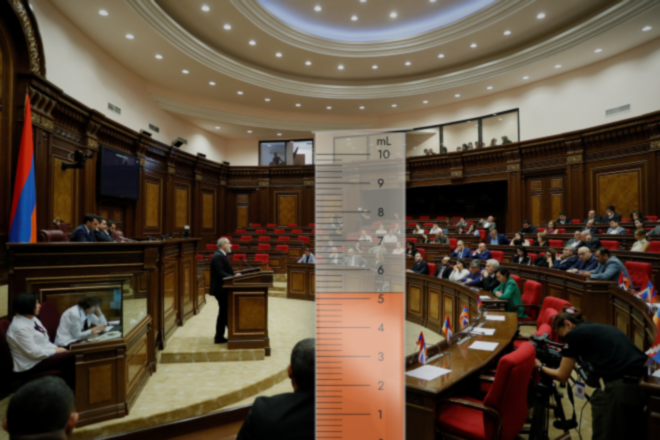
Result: 5.2 (mL)
